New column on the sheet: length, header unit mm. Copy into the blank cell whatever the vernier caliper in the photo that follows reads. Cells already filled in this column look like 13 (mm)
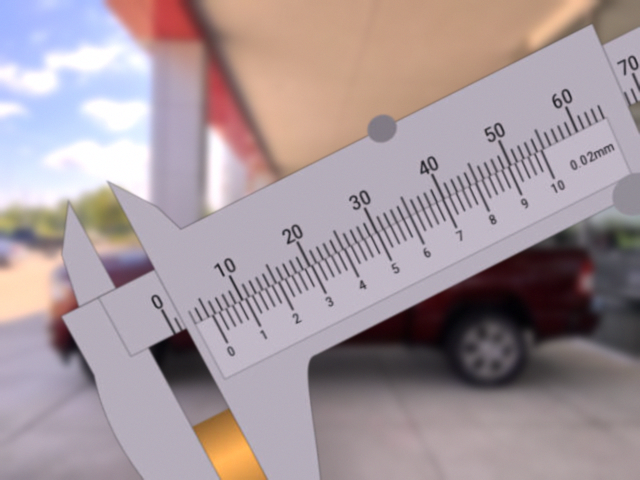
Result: 5.6 (mm)
